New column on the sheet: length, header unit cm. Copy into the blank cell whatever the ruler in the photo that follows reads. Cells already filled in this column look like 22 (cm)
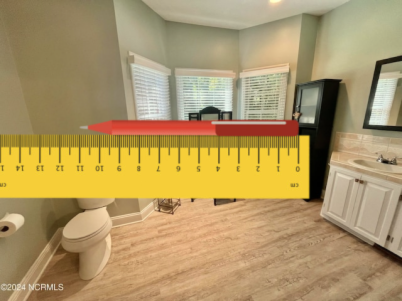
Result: 11 (cm)
